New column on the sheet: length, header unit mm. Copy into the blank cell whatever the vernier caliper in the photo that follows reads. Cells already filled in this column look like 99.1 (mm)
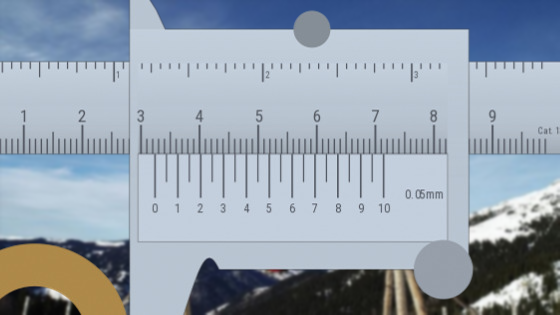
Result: 32.4 (mm)
